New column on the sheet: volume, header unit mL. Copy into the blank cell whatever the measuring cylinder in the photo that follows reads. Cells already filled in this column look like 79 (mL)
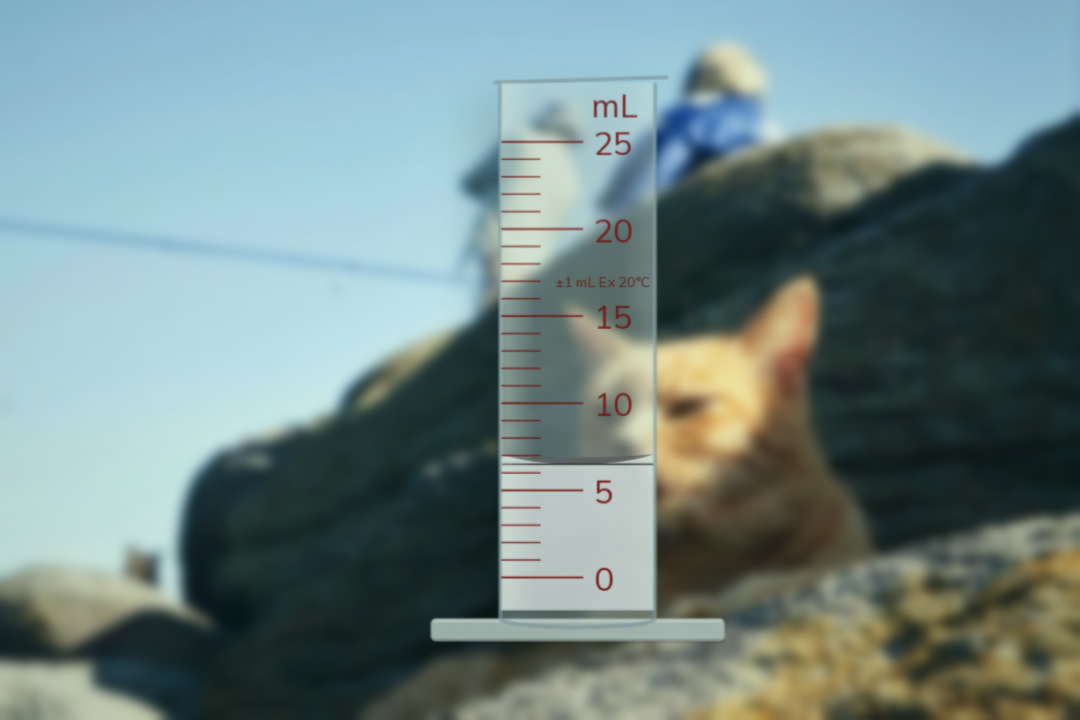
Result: 6.5 (mL)
